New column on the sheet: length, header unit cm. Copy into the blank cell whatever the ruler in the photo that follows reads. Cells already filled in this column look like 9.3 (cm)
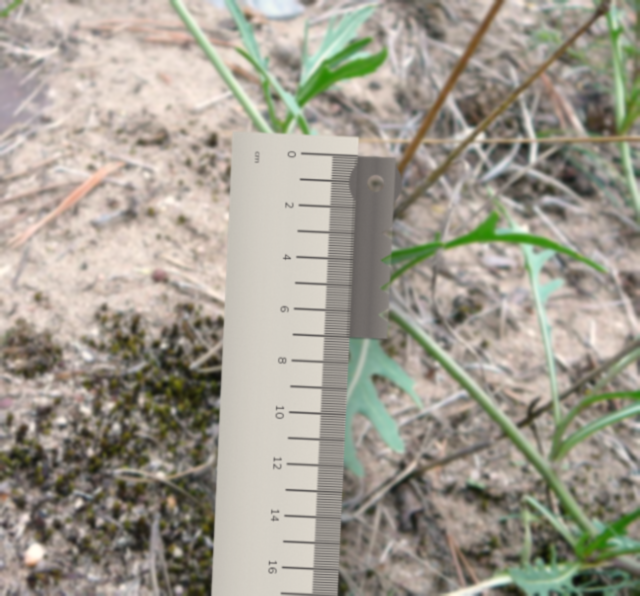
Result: 7 (cm)
